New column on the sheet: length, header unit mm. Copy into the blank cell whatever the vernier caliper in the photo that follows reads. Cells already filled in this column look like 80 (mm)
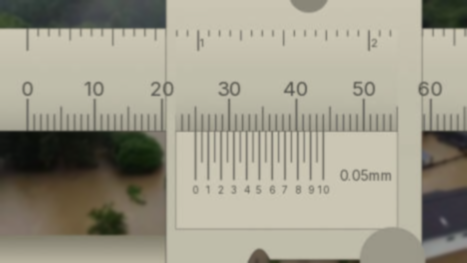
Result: 25.0 (mm)
